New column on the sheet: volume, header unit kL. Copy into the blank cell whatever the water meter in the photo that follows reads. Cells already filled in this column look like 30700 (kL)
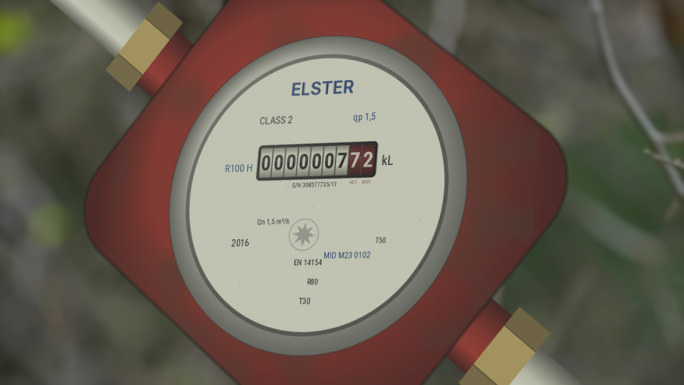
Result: 7.72 (kL)
